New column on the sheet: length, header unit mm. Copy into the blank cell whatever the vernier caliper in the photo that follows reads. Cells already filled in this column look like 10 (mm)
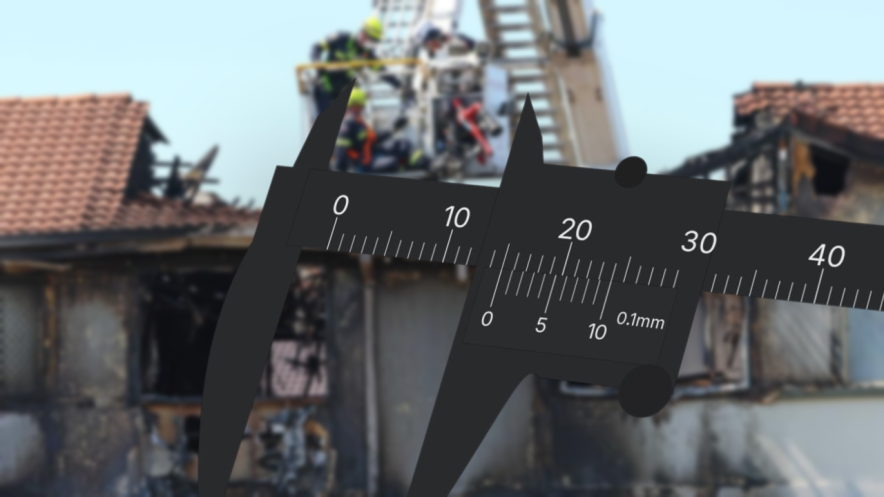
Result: 15.0 (mm)
